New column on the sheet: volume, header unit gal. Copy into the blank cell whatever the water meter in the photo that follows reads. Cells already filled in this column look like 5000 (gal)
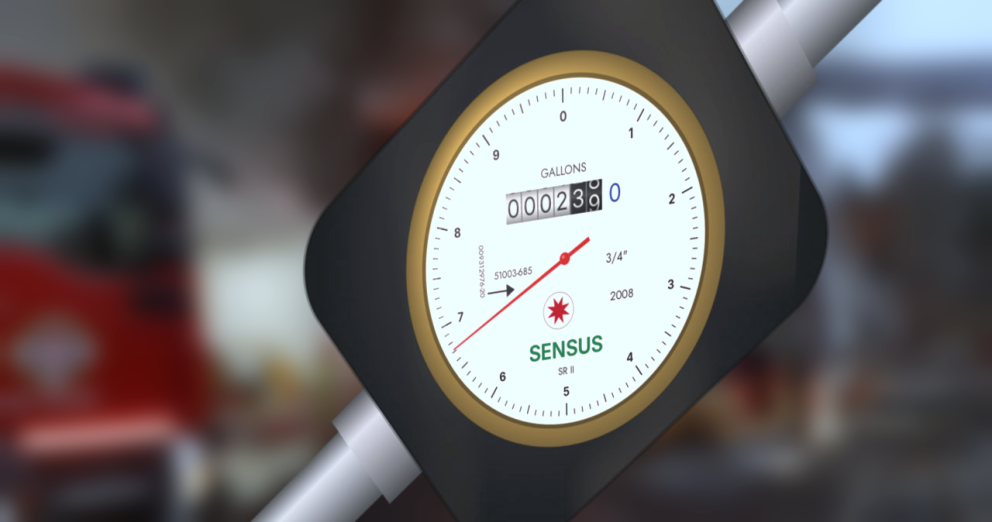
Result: 2386.7 (gal)
